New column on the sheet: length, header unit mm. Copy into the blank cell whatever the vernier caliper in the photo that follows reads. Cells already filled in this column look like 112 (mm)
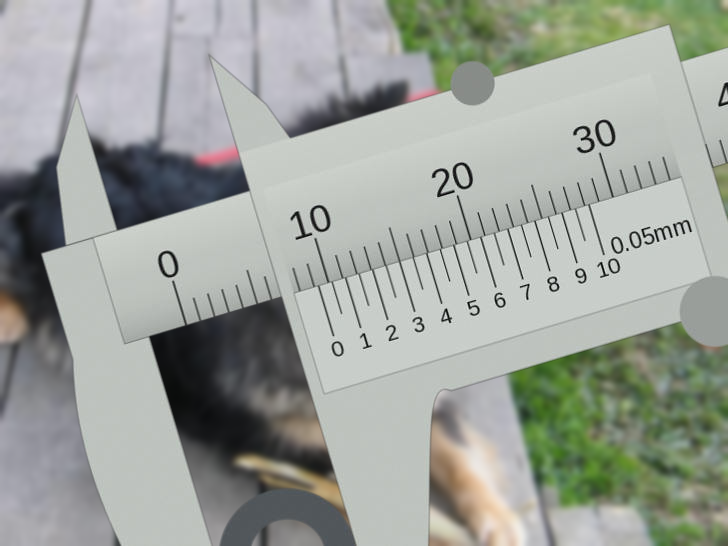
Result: 9.3 (mm)
